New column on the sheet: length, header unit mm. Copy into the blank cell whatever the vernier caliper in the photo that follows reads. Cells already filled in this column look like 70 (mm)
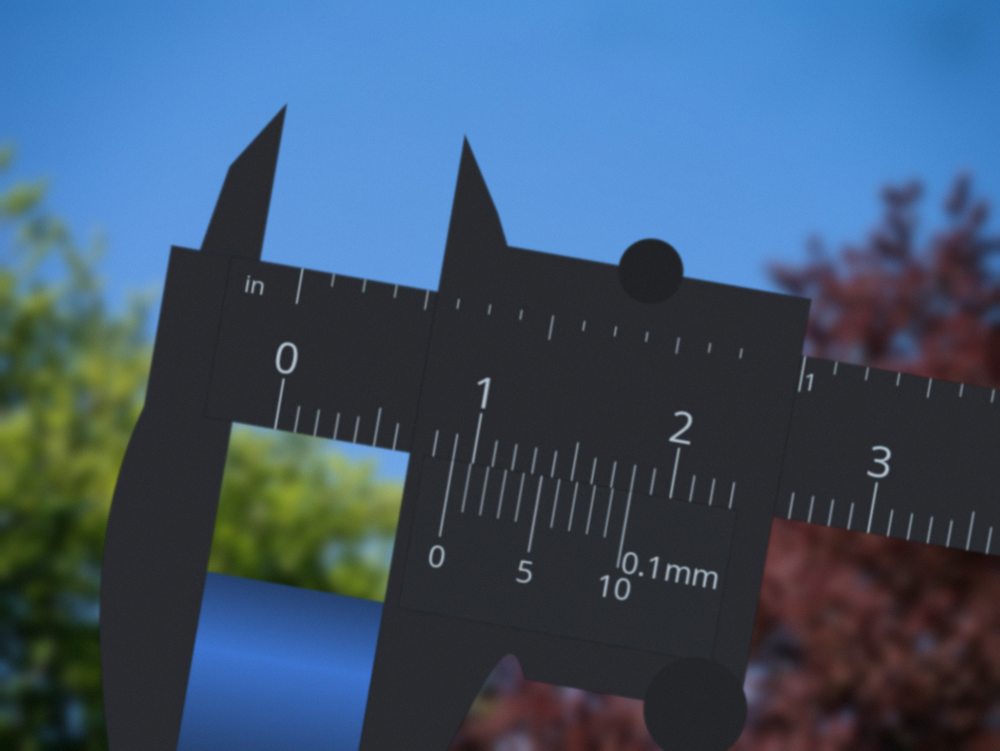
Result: 9.0 (mm)
